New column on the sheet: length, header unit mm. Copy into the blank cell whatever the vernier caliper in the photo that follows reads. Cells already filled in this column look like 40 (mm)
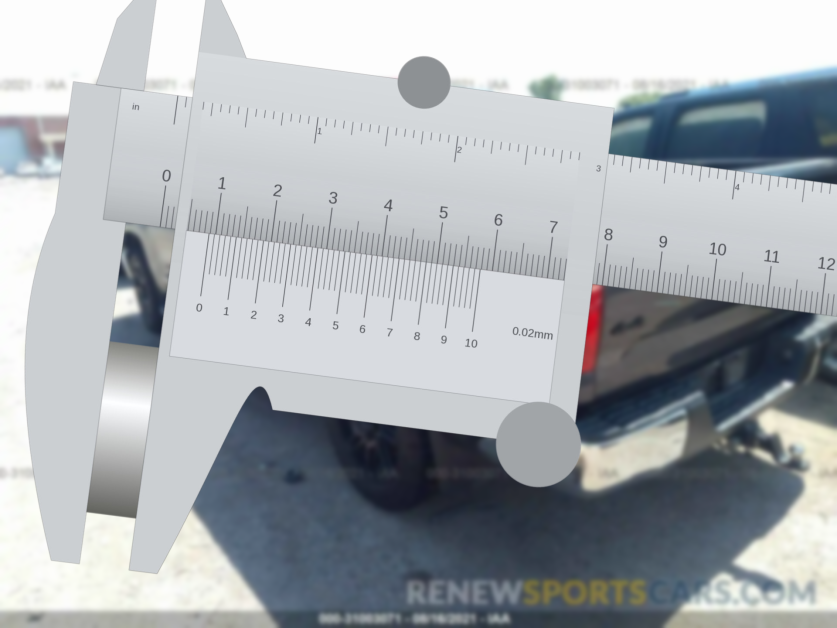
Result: 8.8 (mm)
